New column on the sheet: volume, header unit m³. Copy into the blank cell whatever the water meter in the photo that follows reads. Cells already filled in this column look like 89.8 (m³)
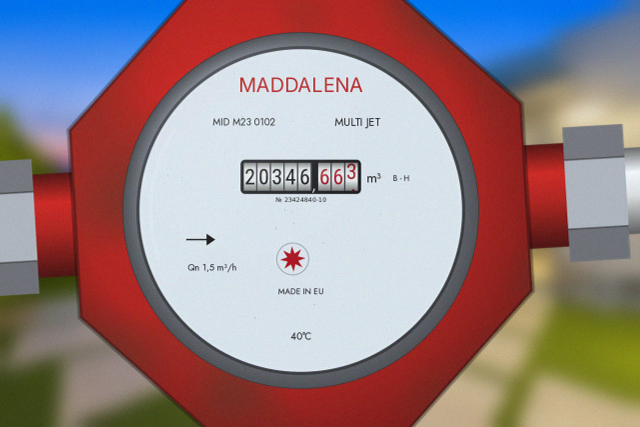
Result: 20346.663 (m³)
